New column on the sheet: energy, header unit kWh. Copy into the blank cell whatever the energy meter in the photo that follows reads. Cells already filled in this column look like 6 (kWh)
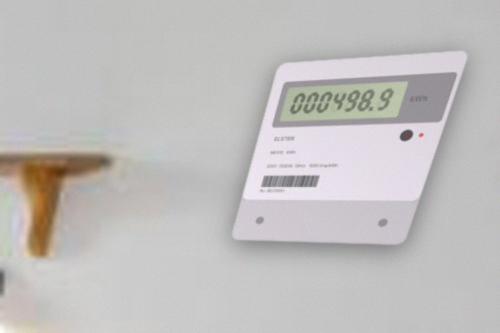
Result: 498.9 (kWh)
